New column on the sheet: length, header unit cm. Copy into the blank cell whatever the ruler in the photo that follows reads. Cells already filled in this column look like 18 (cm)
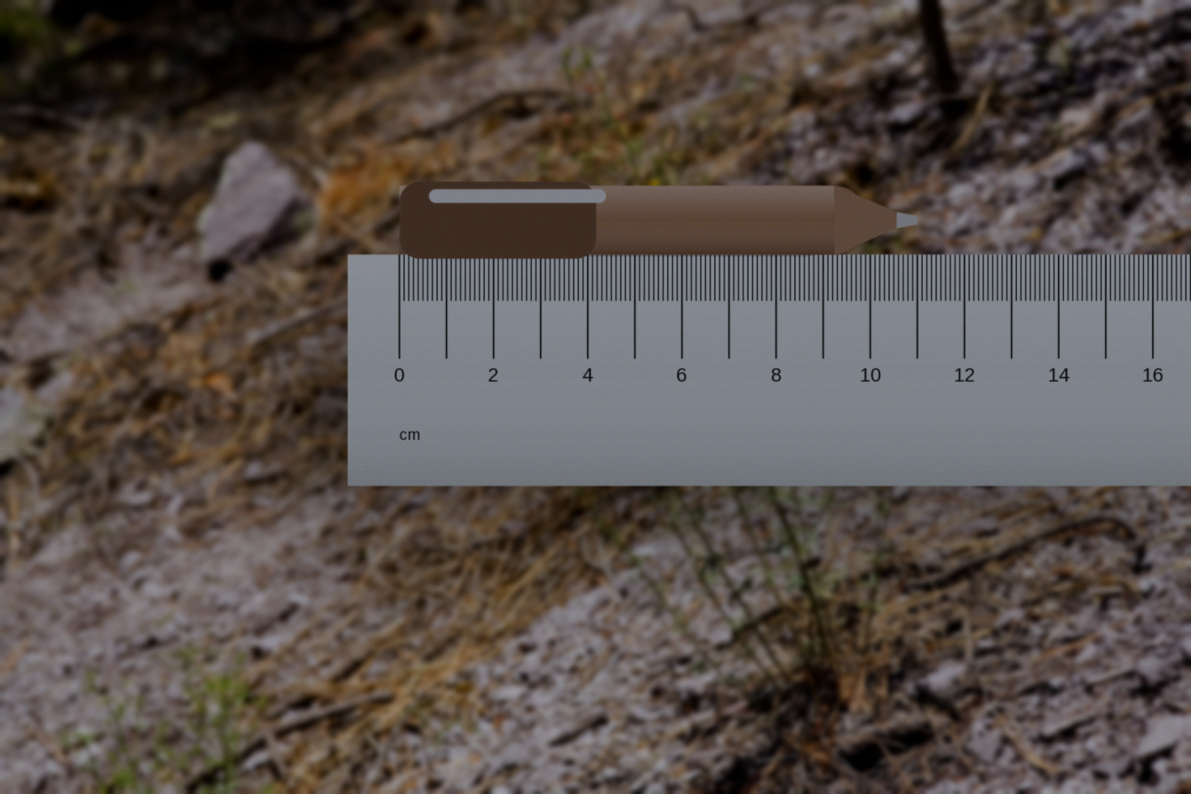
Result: 11 (cm)
